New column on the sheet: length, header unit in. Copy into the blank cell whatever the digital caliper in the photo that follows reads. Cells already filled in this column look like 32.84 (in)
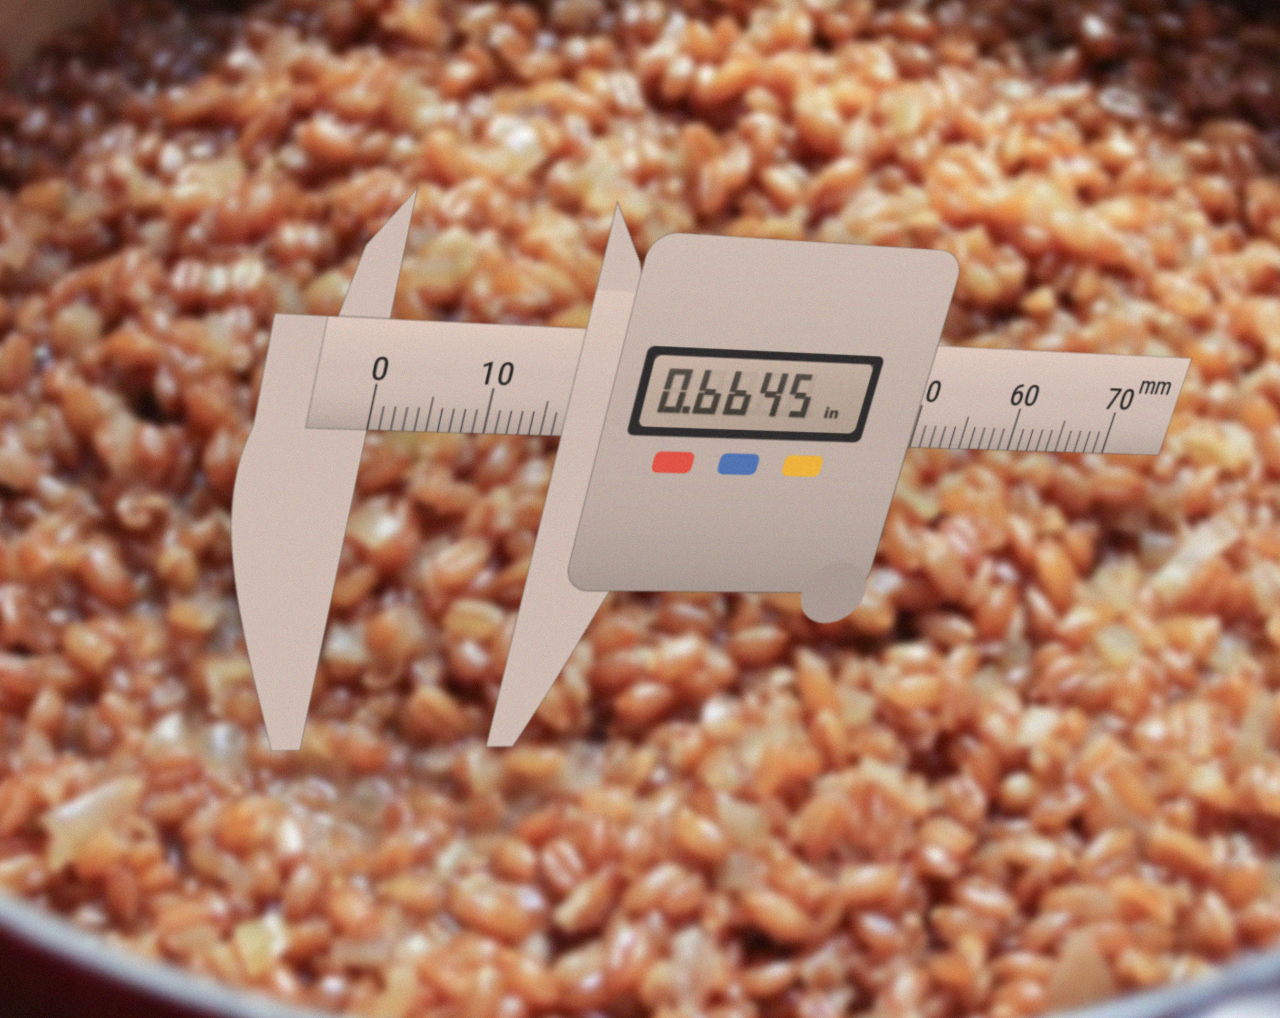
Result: 0.6645 (in)
